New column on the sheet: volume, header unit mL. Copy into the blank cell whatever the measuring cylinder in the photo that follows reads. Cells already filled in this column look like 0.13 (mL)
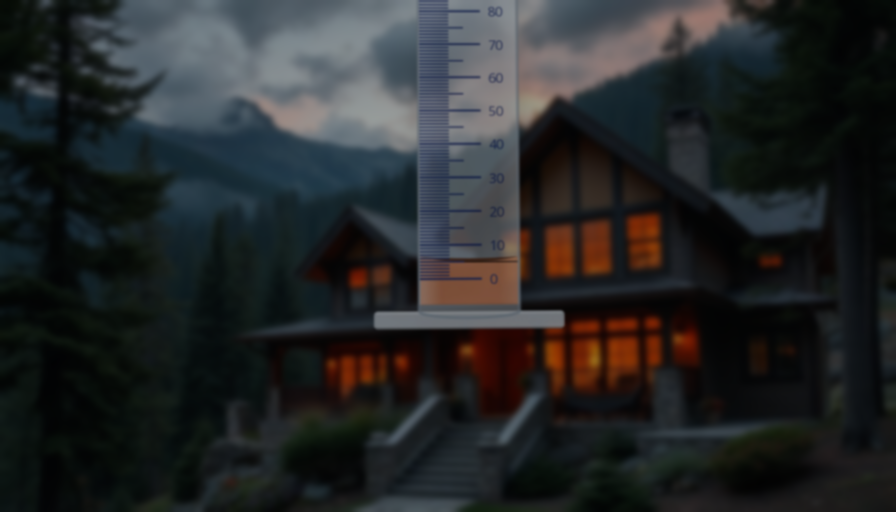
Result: 5 (mL)
